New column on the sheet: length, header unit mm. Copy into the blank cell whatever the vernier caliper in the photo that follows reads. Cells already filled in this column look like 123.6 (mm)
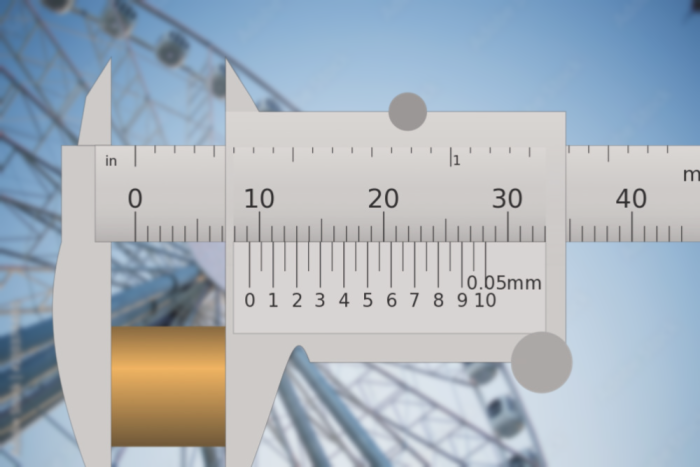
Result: 9.2 (mm)
